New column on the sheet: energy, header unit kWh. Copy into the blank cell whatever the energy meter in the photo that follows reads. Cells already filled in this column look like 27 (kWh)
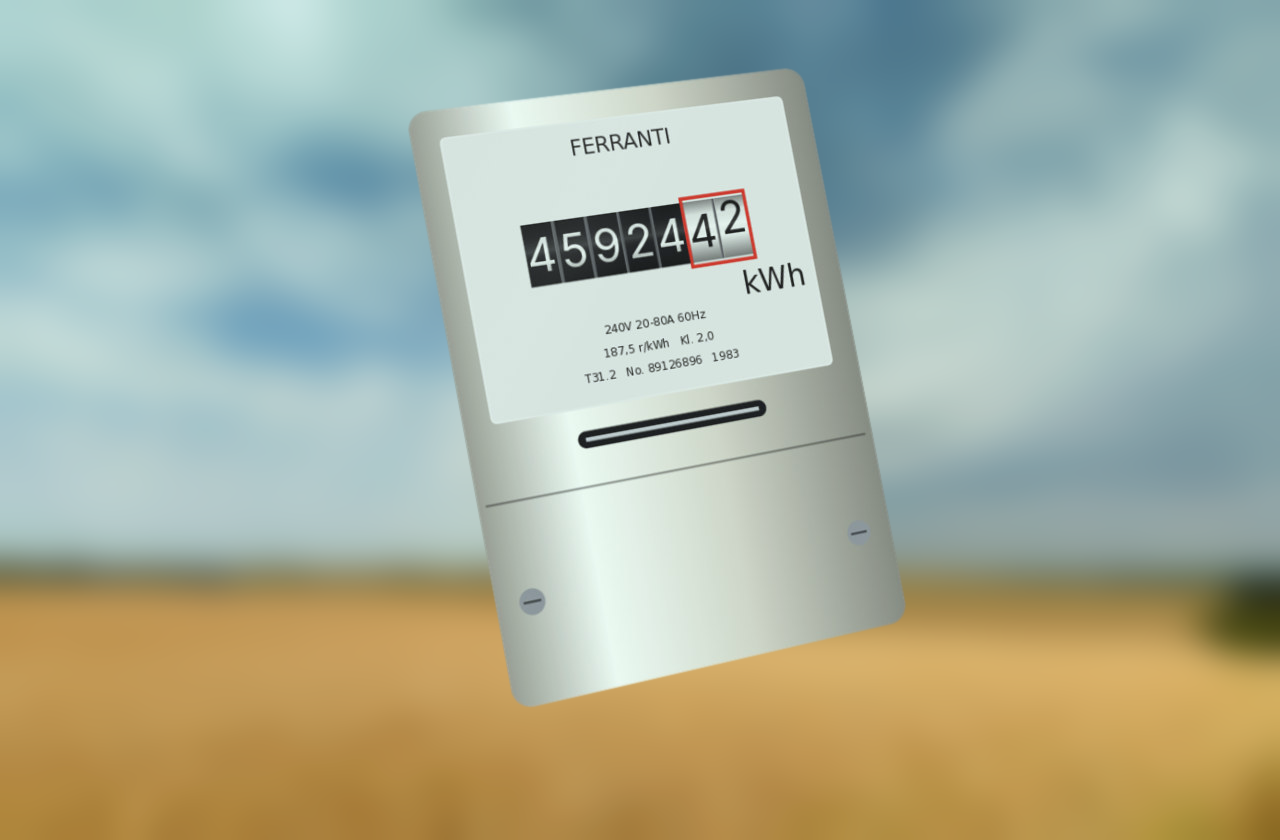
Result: 45924.42 (kWh)
